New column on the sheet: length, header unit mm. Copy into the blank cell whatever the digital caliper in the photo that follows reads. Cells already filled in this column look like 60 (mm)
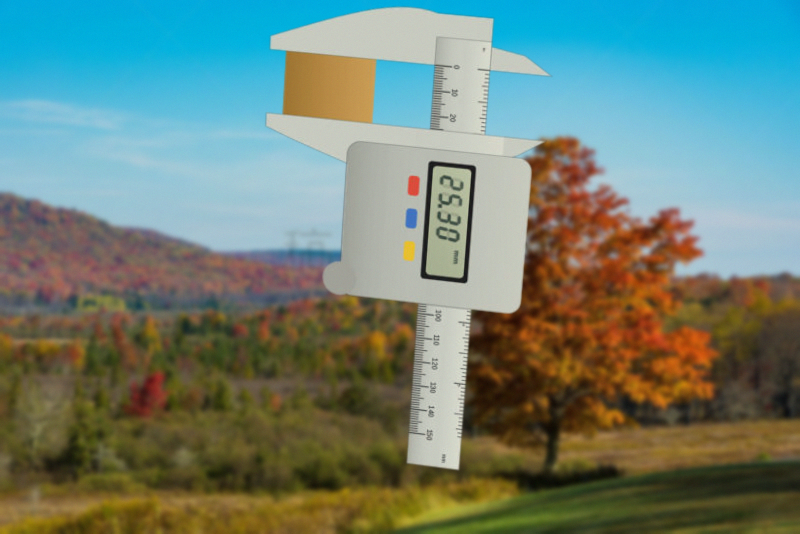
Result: 25.30 (mm)
